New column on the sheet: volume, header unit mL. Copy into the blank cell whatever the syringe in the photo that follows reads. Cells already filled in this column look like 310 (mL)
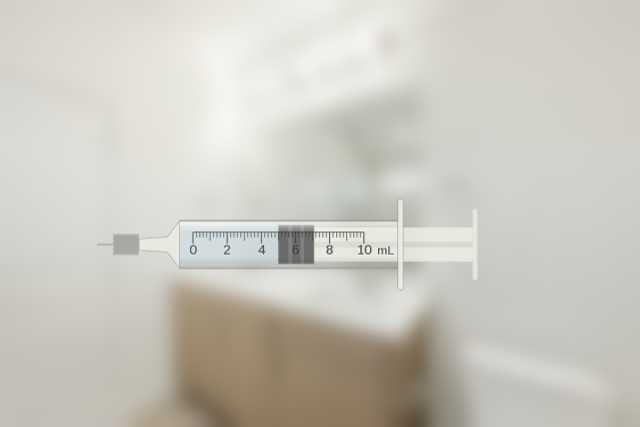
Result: 5 (mL)
